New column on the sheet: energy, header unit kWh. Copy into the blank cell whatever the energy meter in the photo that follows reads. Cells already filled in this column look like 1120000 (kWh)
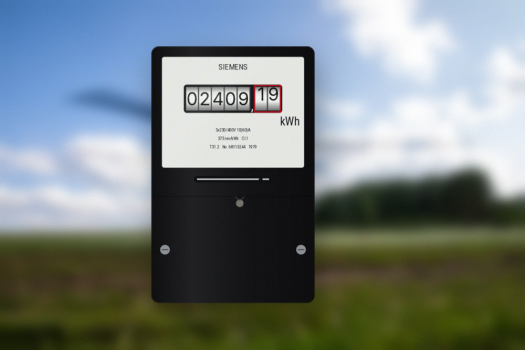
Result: 2409.19 (kWh)
